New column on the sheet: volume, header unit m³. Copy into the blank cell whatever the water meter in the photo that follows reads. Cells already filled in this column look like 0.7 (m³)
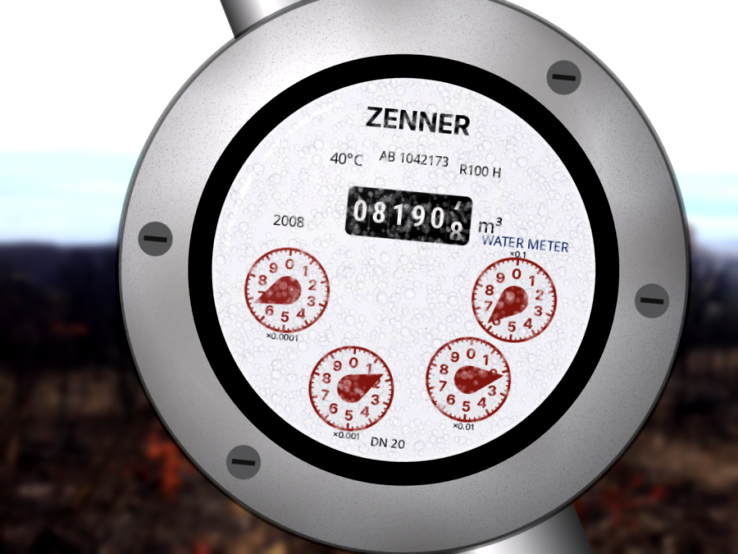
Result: 81907.6216 (m³)
